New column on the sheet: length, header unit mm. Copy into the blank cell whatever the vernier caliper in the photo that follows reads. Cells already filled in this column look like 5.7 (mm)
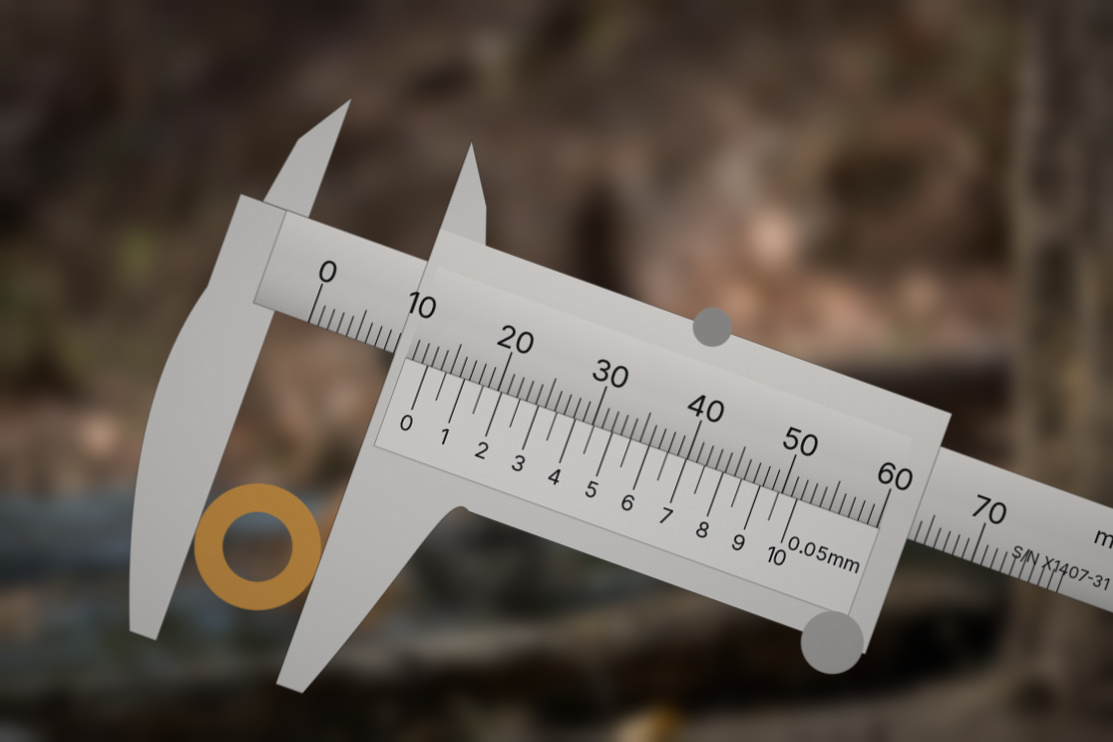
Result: 12.6 (mm)
